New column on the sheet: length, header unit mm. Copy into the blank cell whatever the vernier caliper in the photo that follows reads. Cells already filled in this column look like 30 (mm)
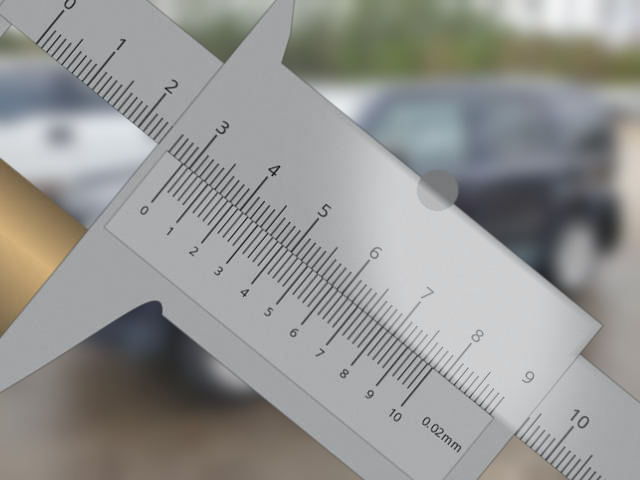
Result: 28.8 (mm)
